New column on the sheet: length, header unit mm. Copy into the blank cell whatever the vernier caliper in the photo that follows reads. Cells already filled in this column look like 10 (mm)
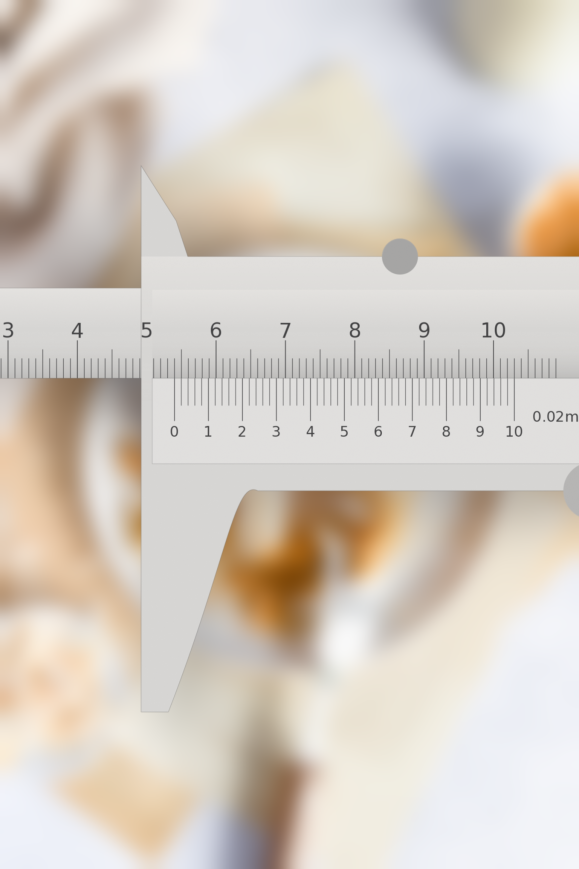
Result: 54.0 (mm)
